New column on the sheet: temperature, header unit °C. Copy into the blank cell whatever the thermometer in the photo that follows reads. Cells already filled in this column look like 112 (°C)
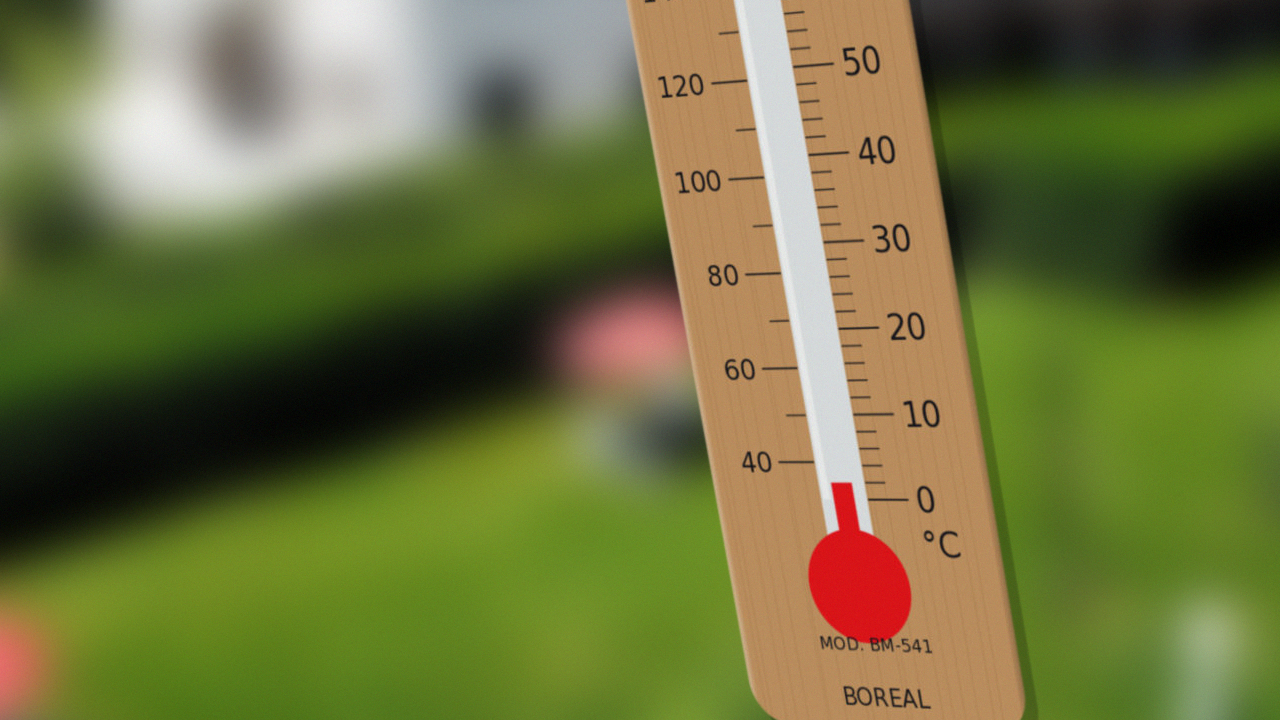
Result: 2 (°C)
